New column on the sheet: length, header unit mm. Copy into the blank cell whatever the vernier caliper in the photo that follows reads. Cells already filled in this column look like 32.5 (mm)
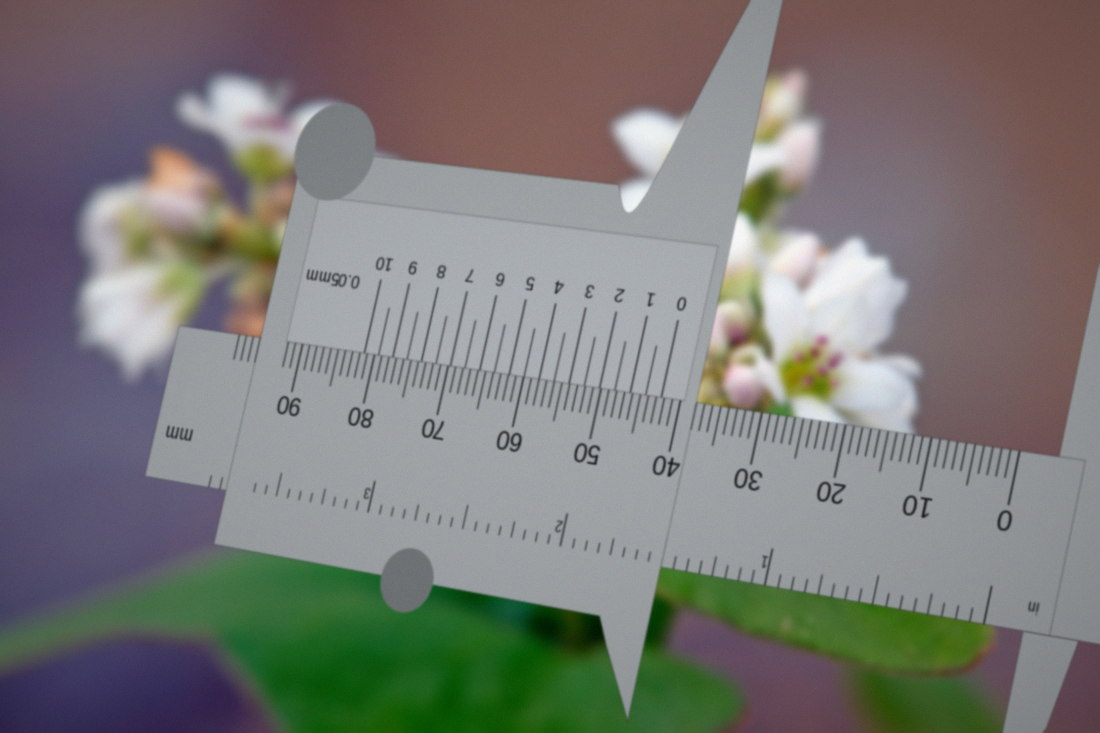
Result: 42.4 (mm)
